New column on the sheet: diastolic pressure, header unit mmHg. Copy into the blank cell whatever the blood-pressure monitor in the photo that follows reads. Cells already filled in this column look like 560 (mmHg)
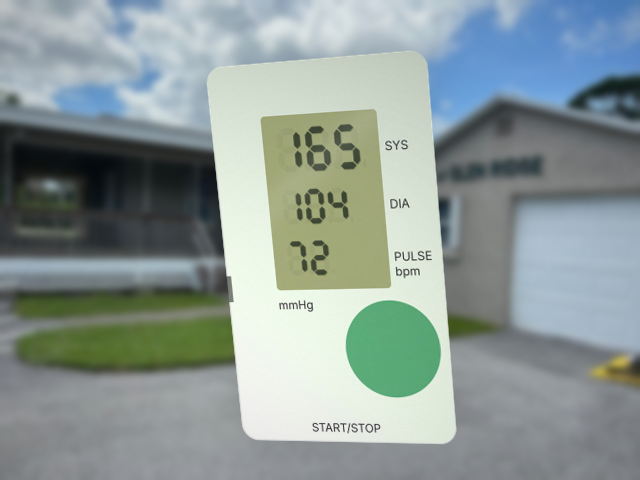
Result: 104 (mmHg)
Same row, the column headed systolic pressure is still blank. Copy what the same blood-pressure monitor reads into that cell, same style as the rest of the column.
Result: 165 (mmHg)
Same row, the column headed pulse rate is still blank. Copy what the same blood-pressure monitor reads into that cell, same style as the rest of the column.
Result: 72 (bpm)
